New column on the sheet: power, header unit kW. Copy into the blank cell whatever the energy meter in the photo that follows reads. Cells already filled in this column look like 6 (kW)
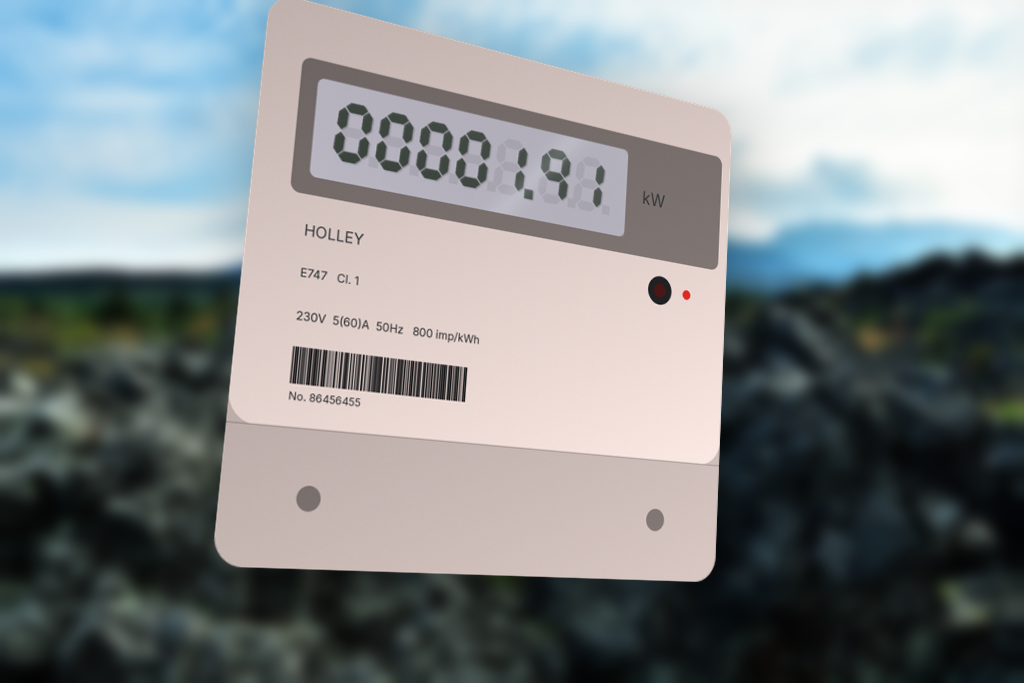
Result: 1.91 (kW)
